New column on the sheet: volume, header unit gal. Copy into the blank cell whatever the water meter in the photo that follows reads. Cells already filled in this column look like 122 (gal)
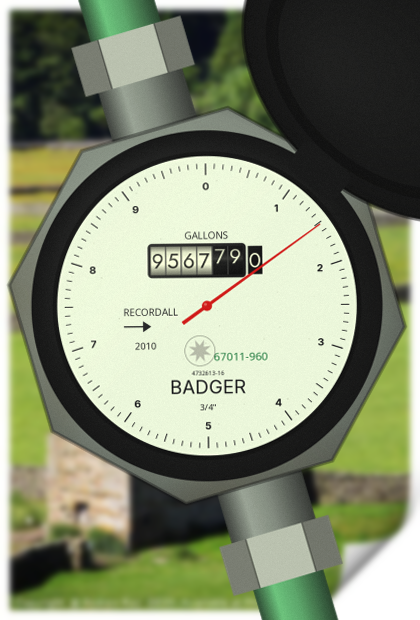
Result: 9567791.5 (gal)
